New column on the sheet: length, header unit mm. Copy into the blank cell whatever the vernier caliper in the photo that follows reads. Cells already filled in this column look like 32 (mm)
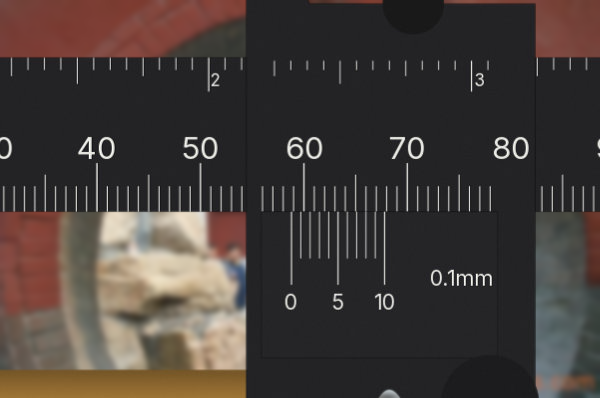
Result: 58.8 (mm)
